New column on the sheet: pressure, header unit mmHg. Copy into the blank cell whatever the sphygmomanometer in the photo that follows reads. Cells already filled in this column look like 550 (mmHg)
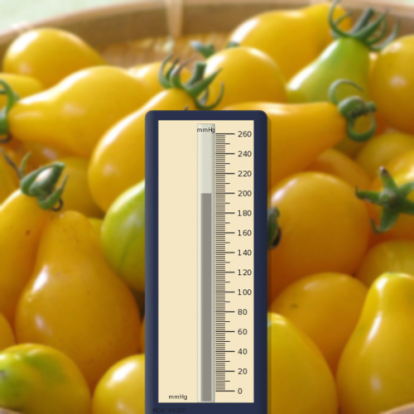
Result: 200 (mmHg)
